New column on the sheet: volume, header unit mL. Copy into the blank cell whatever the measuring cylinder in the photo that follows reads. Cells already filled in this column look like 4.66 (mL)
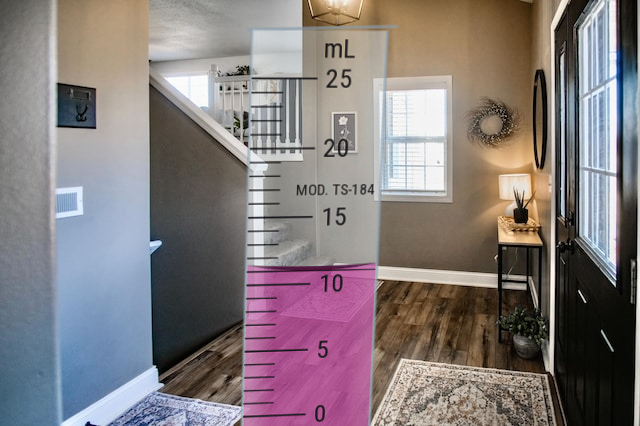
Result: 11 (mL)
